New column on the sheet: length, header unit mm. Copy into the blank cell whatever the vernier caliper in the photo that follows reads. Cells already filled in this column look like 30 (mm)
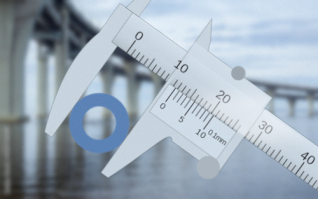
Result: 11.6 (mm)
